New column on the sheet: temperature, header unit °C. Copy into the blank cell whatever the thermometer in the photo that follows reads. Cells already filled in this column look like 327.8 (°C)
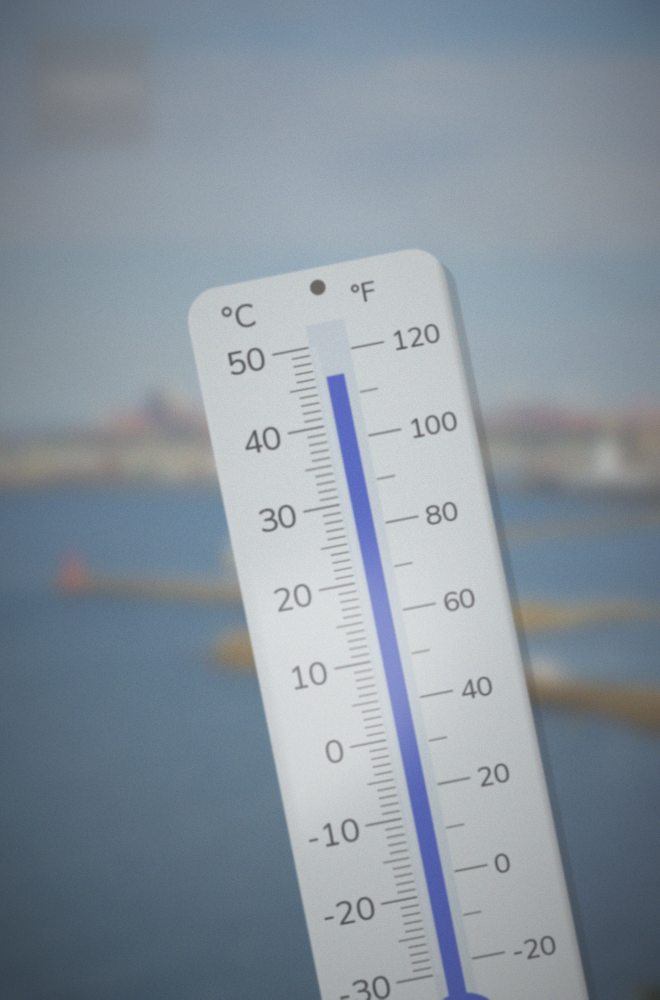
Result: 46 (°C)
